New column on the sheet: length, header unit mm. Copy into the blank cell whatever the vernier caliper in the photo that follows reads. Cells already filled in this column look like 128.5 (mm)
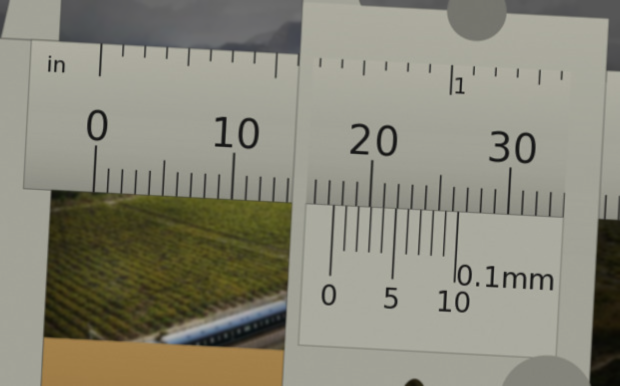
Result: 17.4 (mm)
